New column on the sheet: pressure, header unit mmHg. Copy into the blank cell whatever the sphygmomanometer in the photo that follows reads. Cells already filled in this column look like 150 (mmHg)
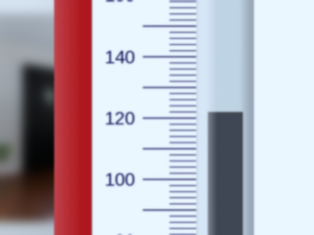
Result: 122 (mmHg)
